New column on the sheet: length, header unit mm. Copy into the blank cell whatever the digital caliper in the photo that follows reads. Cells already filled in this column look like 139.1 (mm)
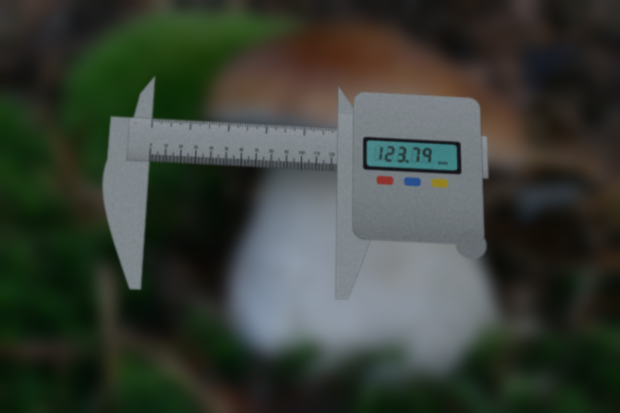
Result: 123.79 (mm)
